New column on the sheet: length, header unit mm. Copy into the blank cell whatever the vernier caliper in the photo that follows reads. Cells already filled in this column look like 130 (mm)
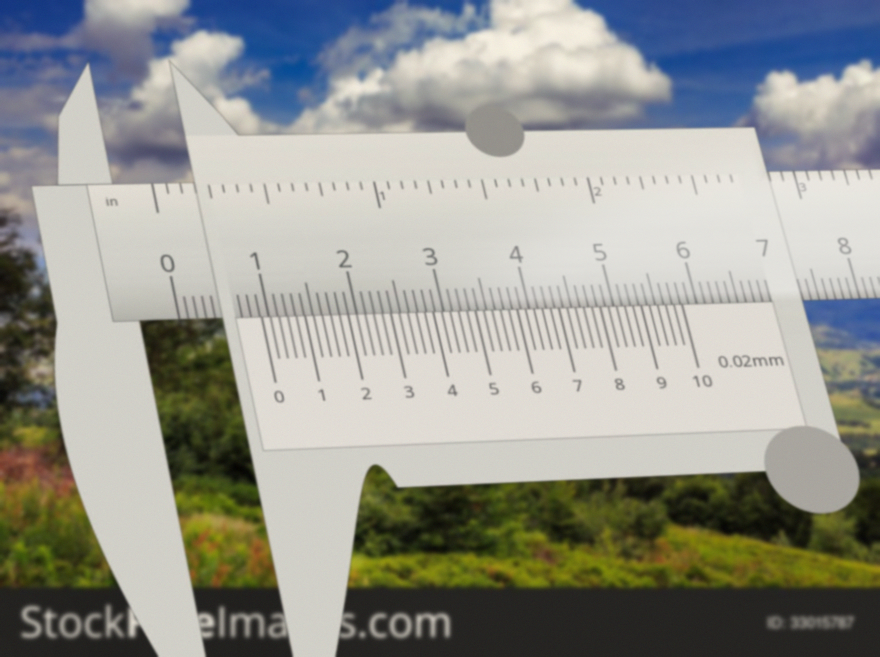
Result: 9.2 (mm)
